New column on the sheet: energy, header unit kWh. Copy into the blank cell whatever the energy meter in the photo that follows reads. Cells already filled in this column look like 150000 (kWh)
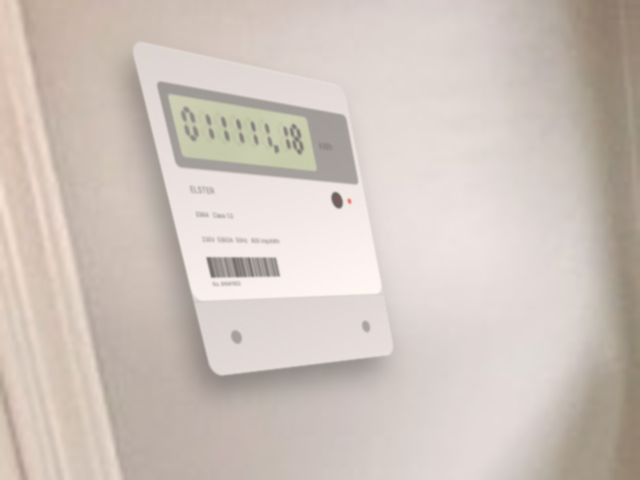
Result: 11111.18 (kWh)
